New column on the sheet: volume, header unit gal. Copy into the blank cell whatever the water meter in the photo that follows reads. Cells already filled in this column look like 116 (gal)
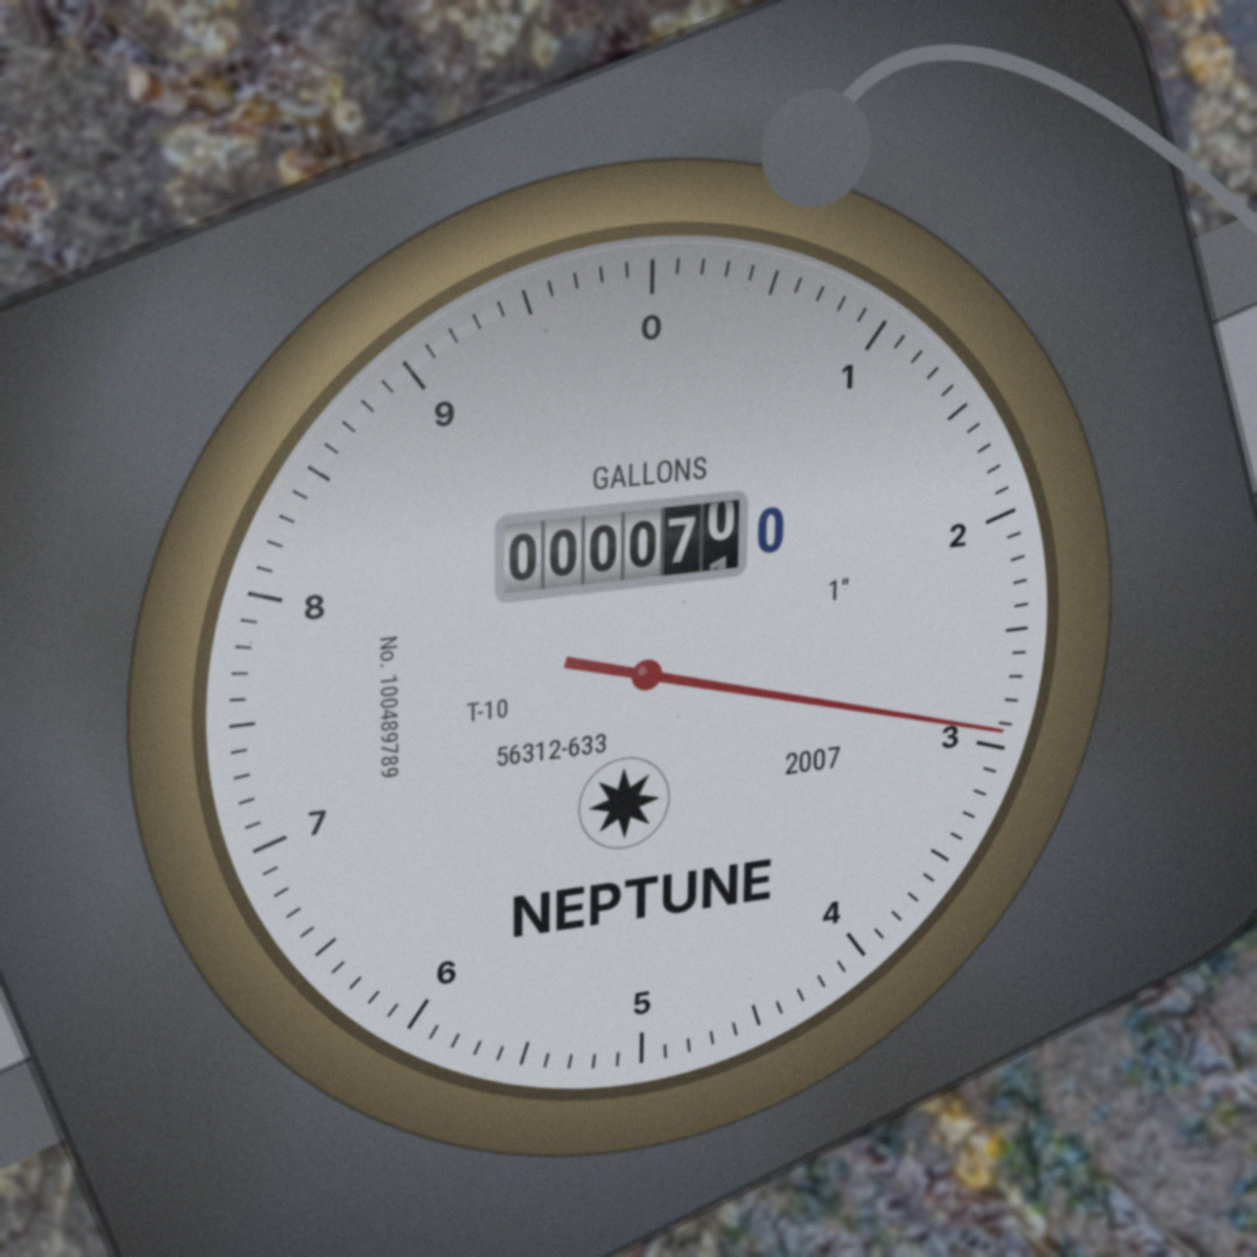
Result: 702.9 (gal)
